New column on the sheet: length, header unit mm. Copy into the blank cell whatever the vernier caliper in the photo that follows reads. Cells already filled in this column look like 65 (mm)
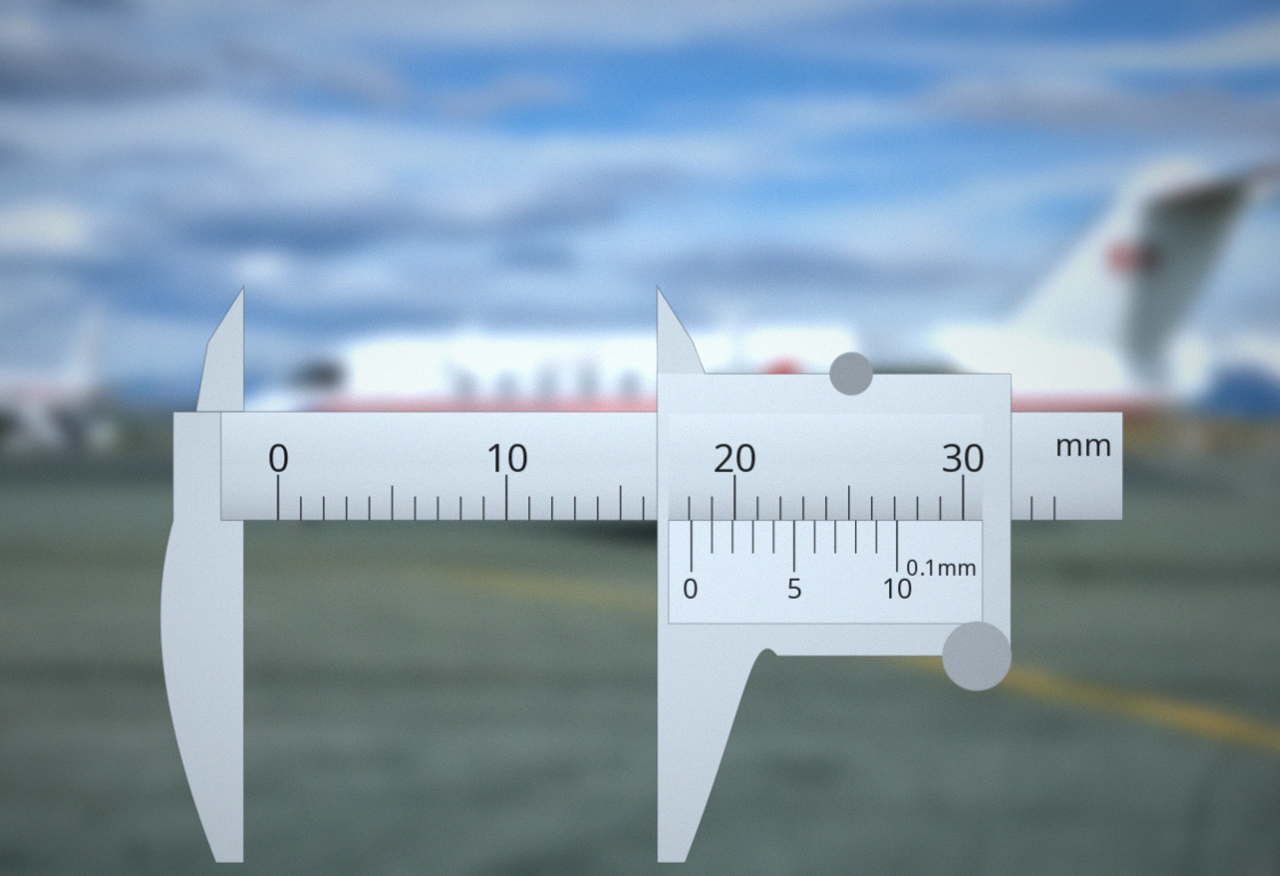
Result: 18.1 (mm)
